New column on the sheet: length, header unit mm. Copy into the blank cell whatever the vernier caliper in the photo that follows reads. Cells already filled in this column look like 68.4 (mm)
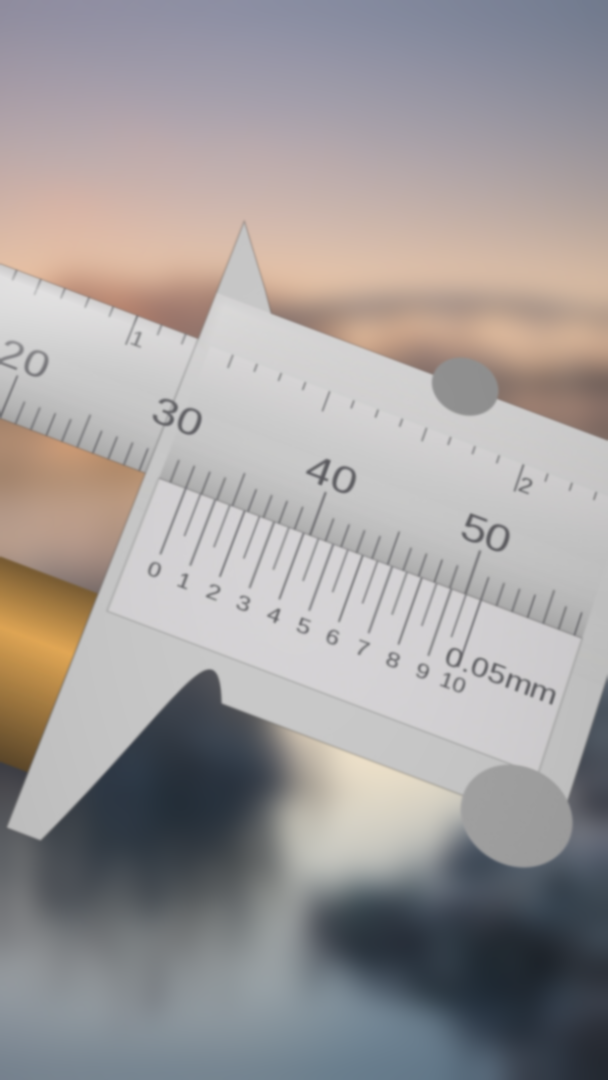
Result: 32.0 (mm)
